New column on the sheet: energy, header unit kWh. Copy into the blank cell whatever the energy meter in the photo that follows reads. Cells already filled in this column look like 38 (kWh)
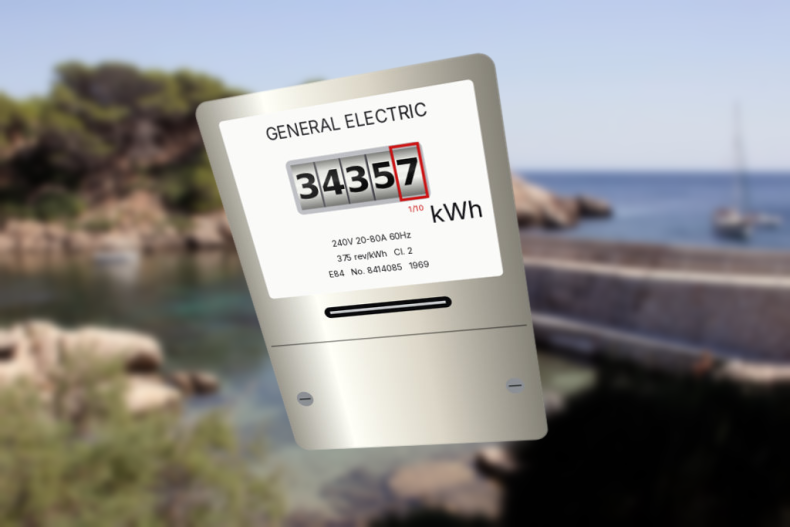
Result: 3435.7 (kWh)
